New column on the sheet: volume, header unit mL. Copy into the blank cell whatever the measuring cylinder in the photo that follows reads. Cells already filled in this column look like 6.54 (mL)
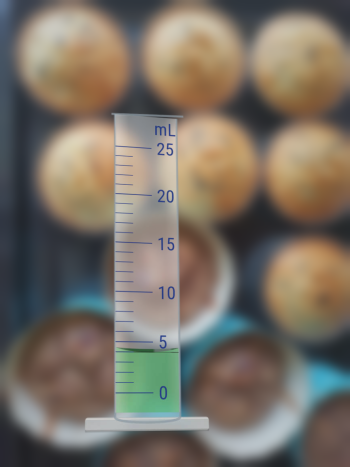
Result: 4 (mL)
